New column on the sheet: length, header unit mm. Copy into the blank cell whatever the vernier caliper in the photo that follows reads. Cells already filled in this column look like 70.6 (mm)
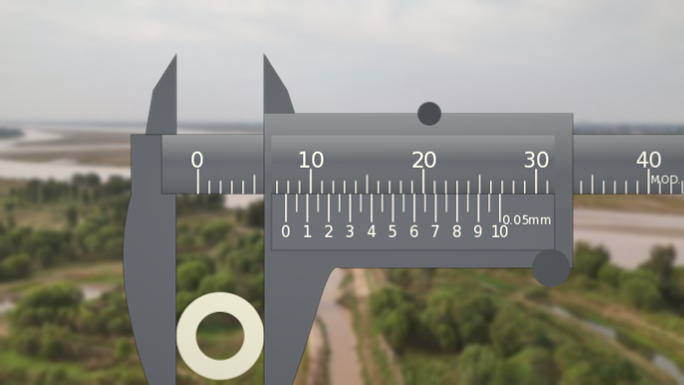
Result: 7.8 (mm)
